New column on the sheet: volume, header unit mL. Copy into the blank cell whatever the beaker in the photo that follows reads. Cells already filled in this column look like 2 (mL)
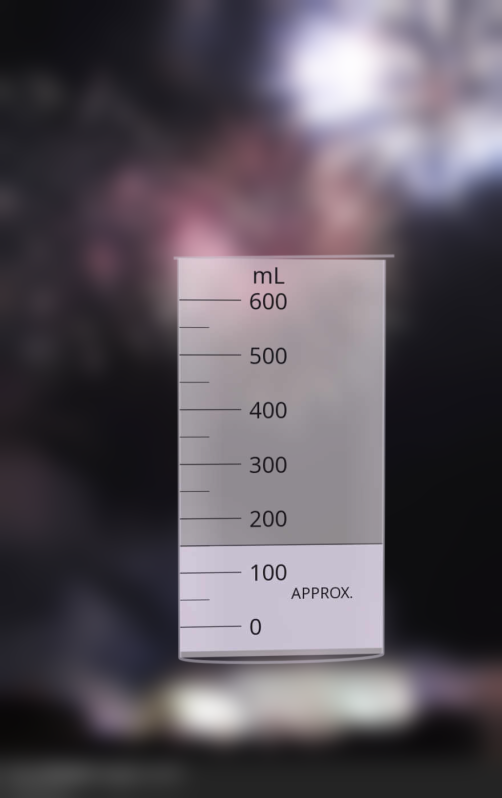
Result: 150 (mL)
